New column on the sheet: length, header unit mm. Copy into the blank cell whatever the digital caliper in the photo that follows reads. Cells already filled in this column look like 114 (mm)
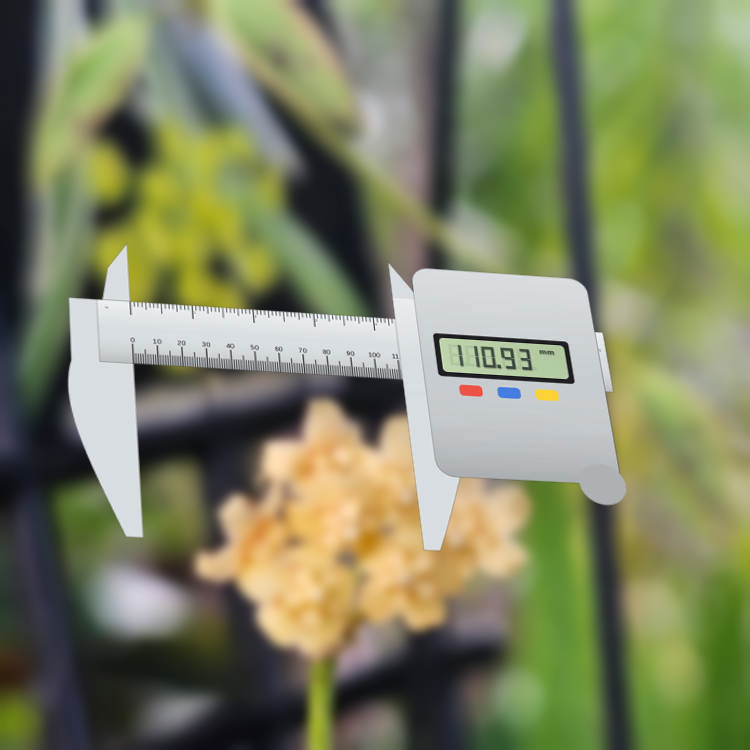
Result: 110.93 (mm)
